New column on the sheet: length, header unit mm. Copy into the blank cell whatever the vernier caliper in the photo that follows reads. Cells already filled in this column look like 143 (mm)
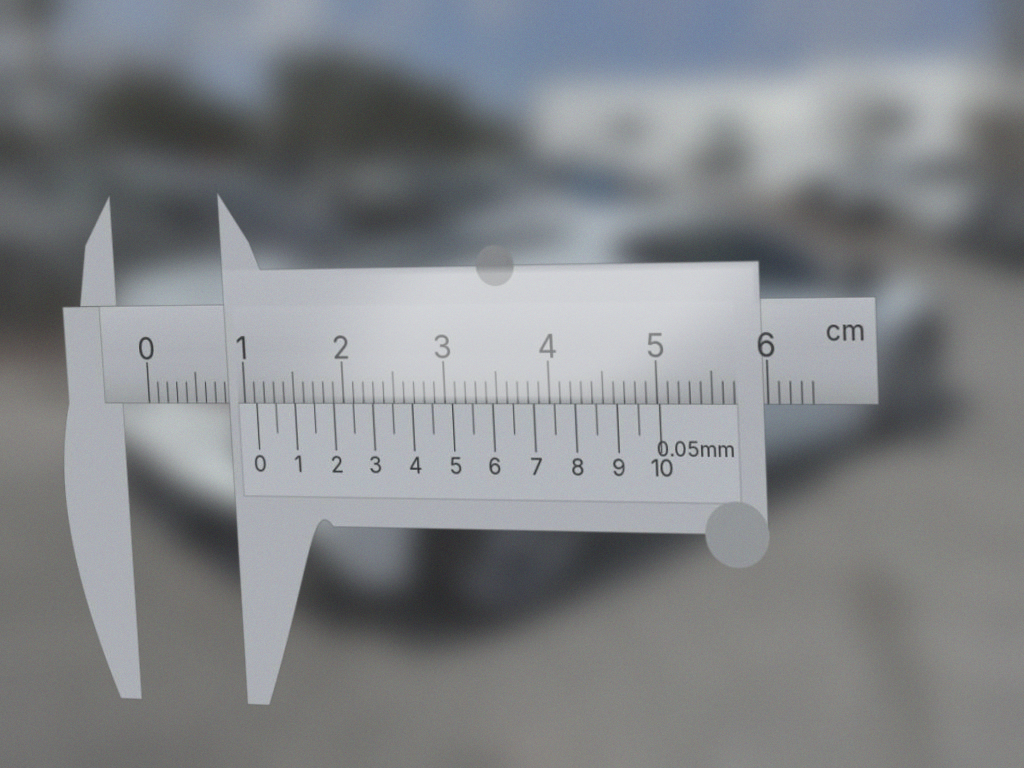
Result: 11.2 (mm)
